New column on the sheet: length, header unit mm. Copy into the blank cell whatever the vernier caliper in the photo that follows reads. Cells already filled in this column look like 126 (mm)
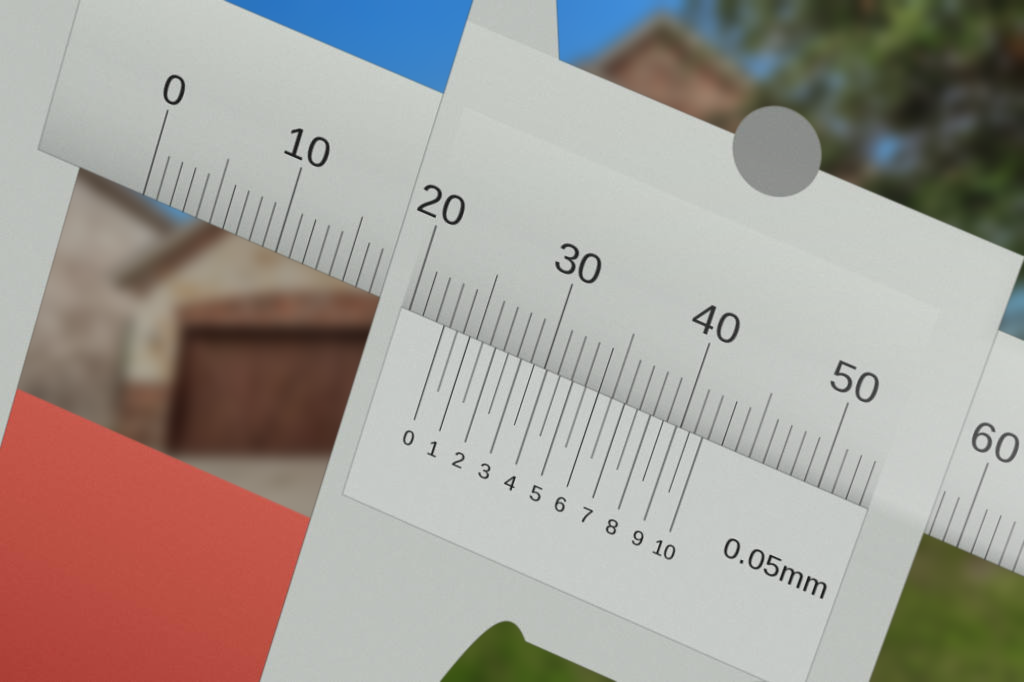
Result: 22.6 (mm)
